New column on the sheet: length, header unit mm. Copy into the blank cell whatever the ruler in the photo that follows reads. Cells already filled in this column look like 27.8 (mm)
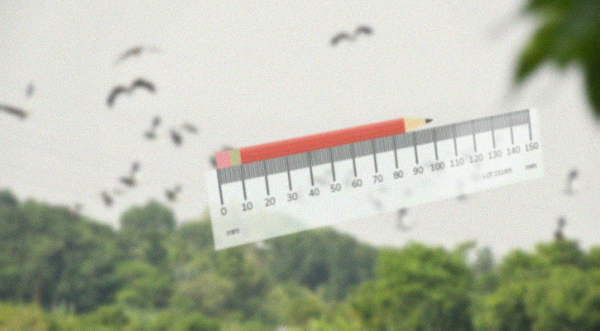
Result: 100 (mm)
